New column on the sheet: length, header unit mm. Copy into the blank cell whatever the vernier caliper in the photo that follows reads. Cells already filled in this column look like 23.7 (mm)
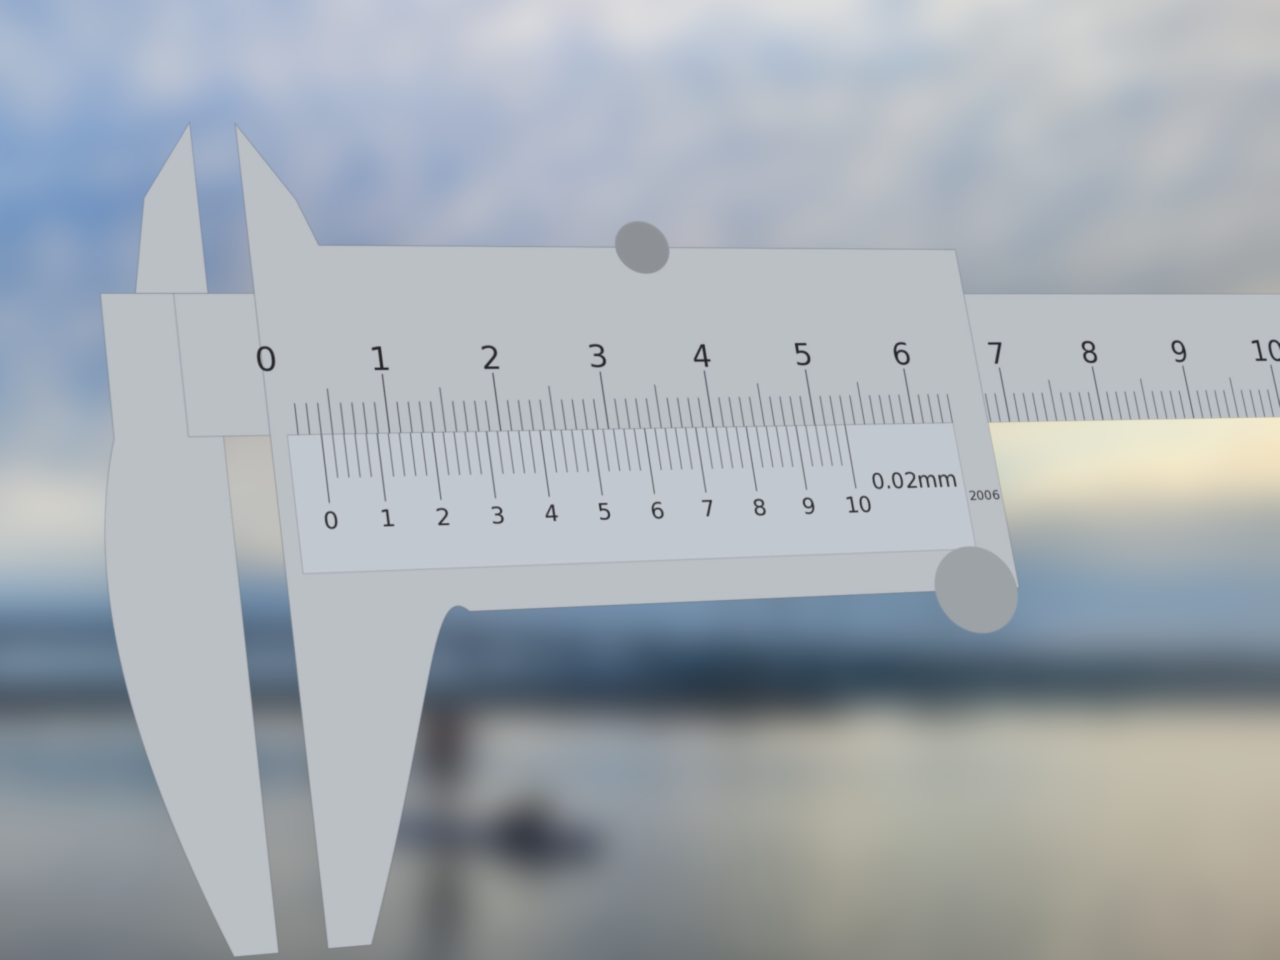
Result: 4.0 (mm)
